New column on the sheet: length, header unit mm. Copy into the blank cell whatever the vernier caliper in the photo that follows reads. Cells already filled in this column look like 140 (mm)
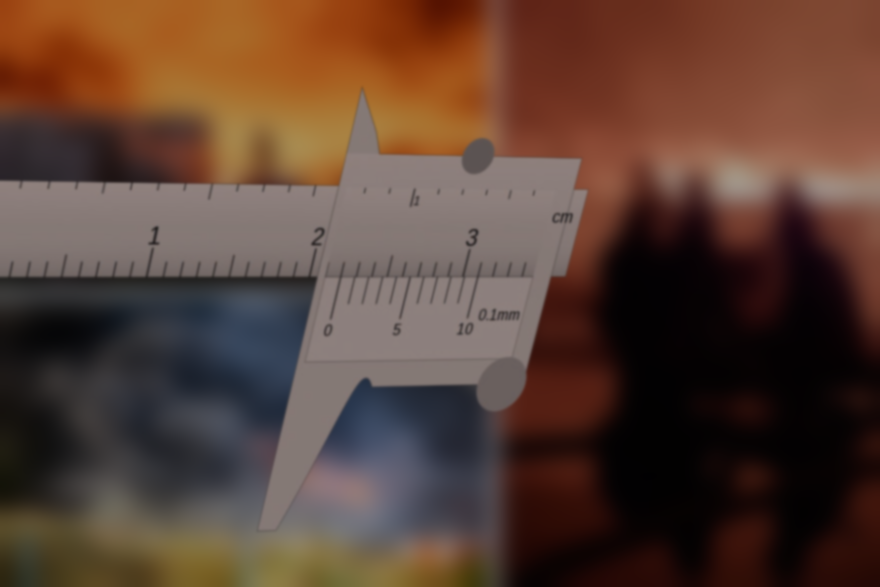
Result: 22.0 (mm)
